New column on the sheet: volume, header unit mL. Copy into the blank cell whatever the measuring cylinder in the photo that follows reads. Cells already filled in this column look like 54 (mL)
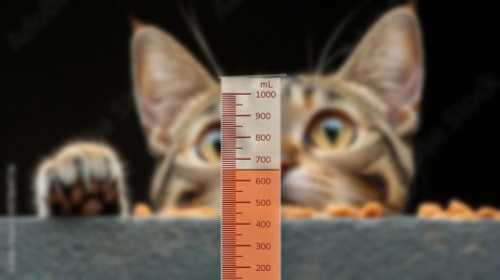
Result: 650 (mL)
